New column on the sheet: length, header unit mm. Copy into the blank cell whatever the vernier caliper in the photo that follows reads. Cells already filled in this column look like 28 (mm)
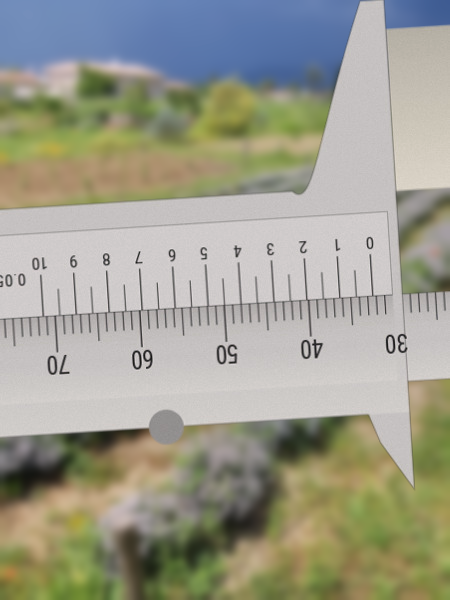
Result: 32.4 (mm)
